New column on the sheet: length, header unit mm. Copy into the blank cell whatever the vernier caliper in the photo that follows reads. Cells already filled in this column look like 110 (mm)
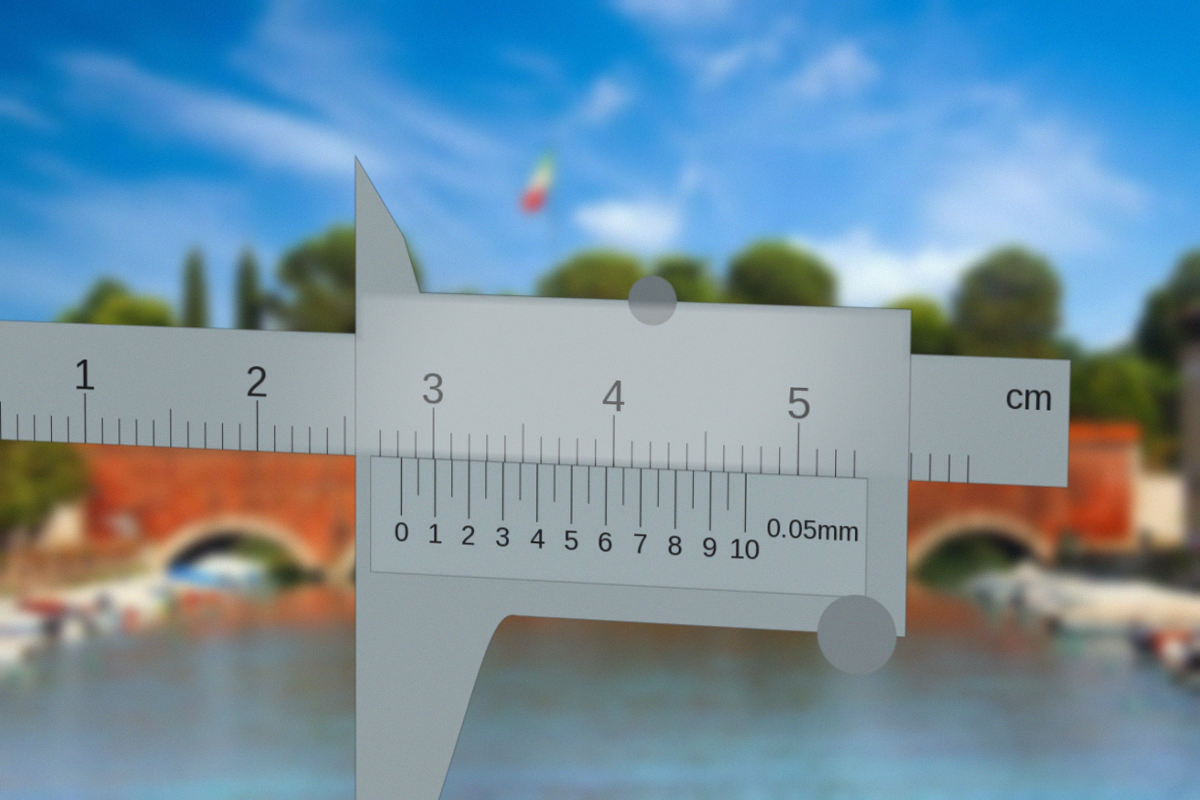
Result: 28.2 (mm)
